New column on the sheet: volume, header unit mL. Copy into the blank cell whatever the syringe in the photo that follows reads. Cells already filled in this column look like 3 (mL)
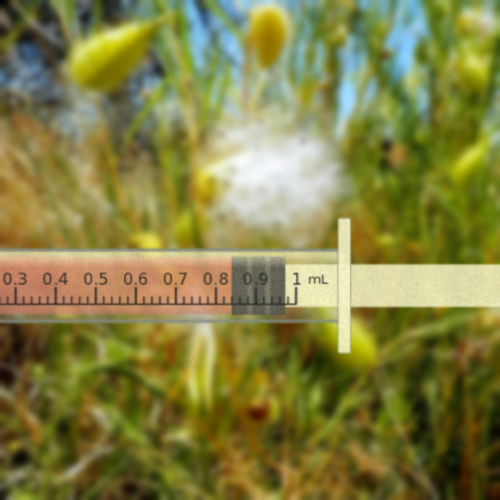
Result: 0.84 (mL)
